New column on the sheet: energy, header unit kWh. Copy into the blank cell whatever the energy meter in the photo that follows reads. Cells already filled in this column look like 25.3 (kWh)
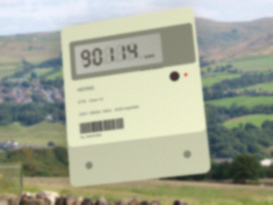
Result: 90114 (kWh)
